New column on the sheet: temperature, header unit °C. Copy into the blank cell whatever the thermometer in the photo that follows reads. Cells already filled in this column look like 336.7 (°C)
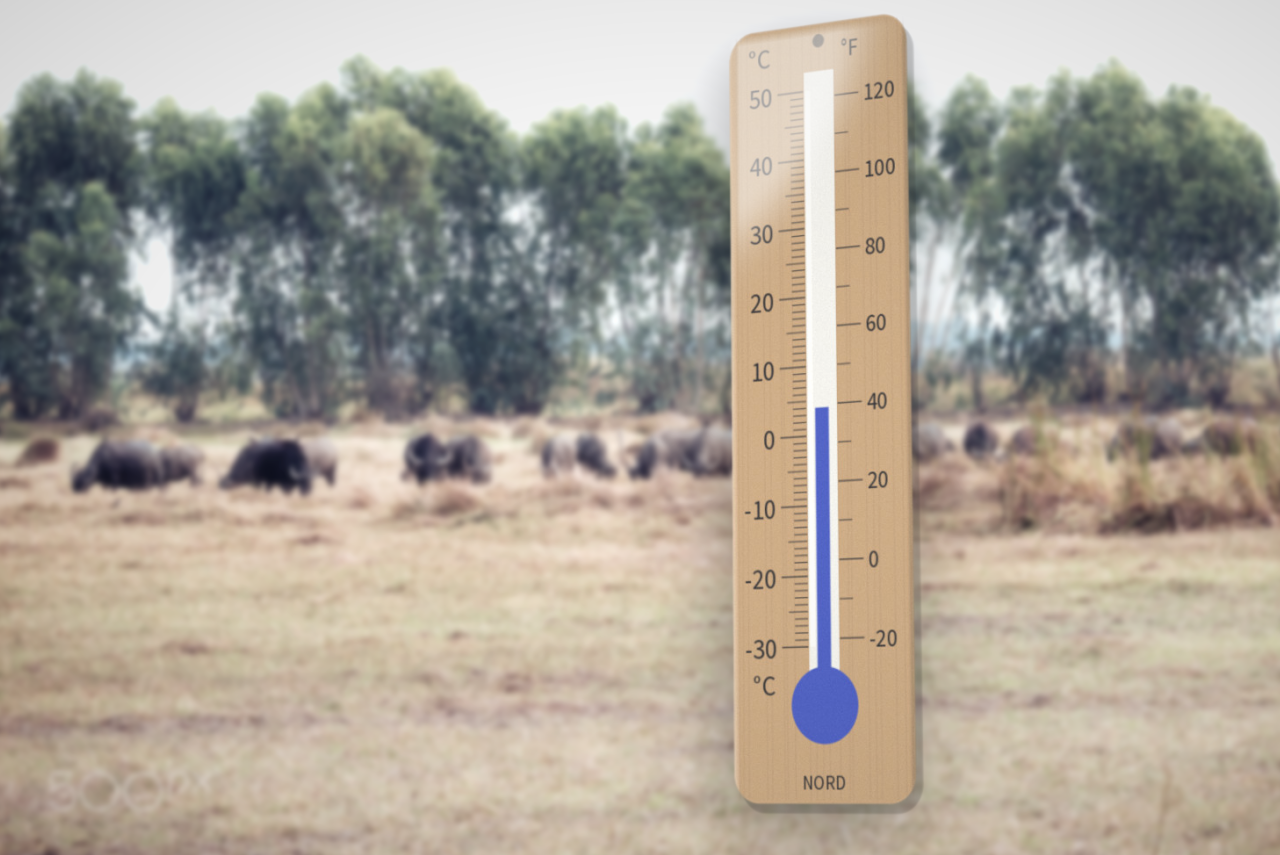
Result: 4 (°C)
